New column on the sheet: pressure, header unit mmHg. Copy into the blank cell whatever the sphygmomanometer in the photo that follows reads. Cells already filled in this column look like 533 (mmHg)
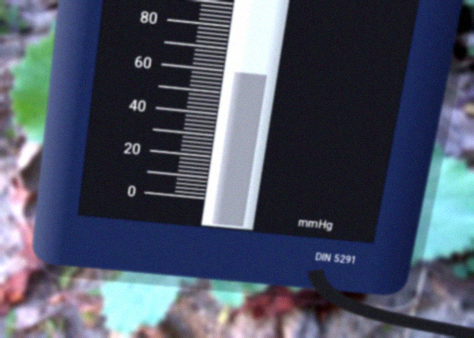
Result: 60 (mmHg)
